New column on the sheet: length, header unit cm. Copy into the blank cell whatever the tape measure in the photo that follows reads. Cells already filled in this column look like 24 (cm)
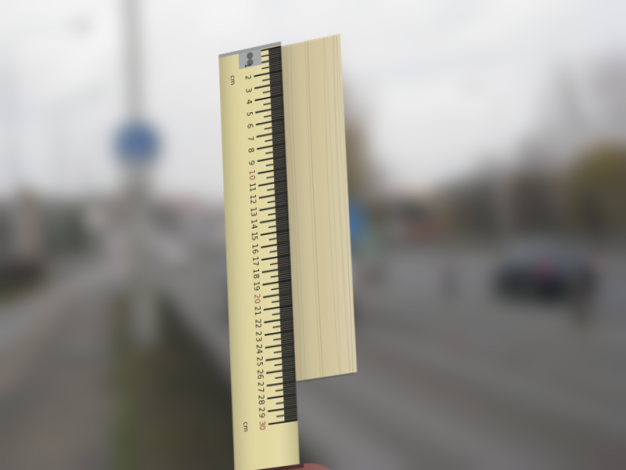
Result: 27 (cm)
